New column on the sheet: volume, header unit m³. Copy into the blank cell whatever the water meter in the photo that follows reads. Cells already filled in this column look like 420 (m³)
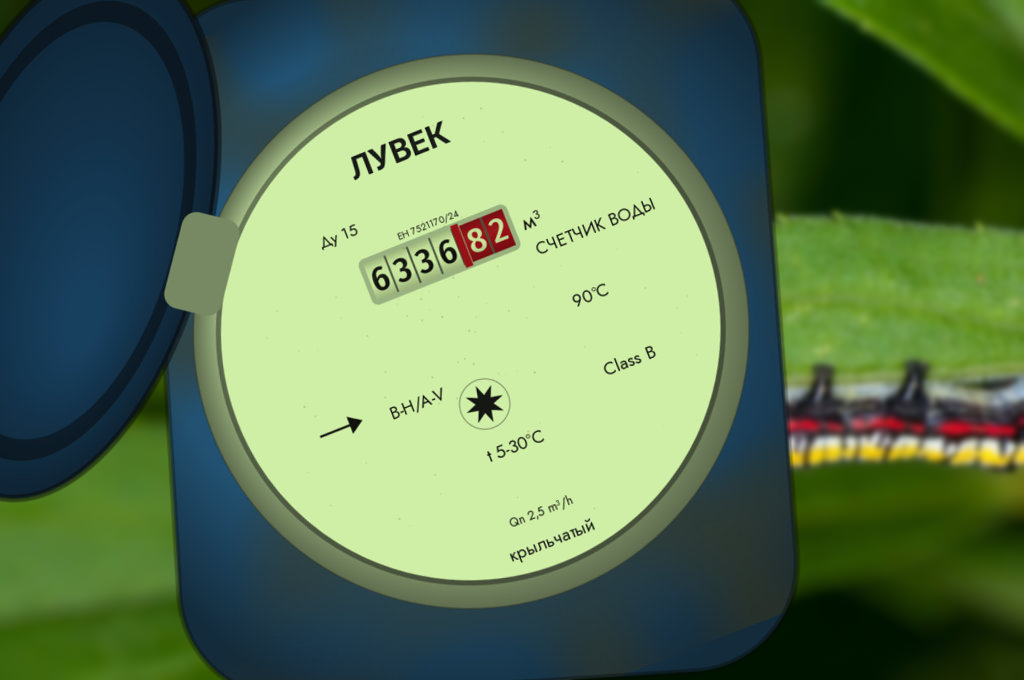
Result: 6336.82 (m³)
